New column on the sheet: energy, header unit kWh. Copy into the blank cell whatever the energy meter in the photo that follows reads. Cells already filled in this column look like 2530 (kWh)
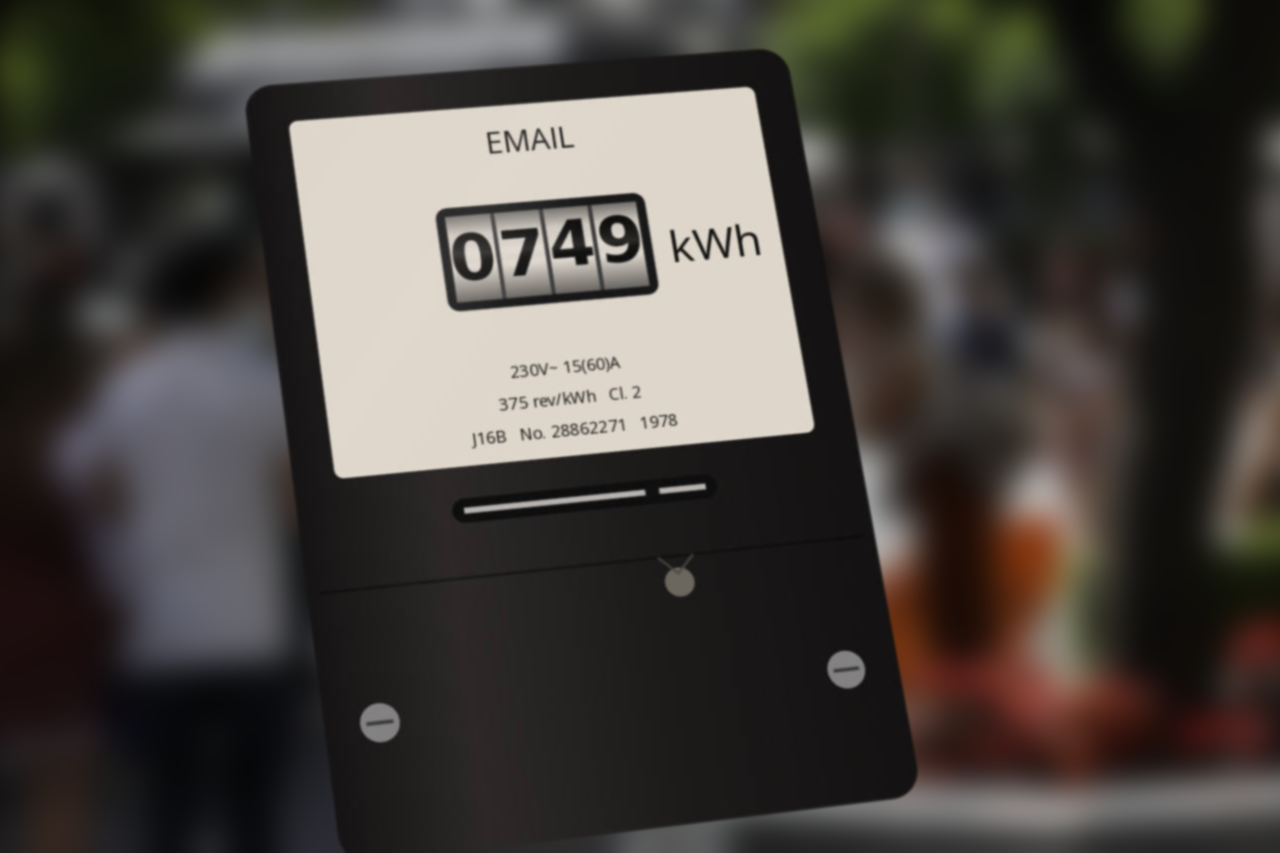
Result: 749 (kWh)
